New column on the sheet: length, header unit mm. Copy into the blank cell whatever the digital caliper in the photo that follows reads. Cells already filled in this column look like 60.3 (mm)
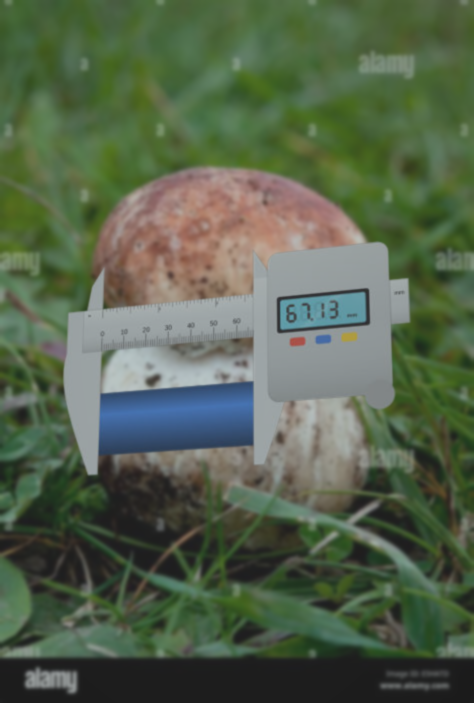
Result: 67.13 (mm)
